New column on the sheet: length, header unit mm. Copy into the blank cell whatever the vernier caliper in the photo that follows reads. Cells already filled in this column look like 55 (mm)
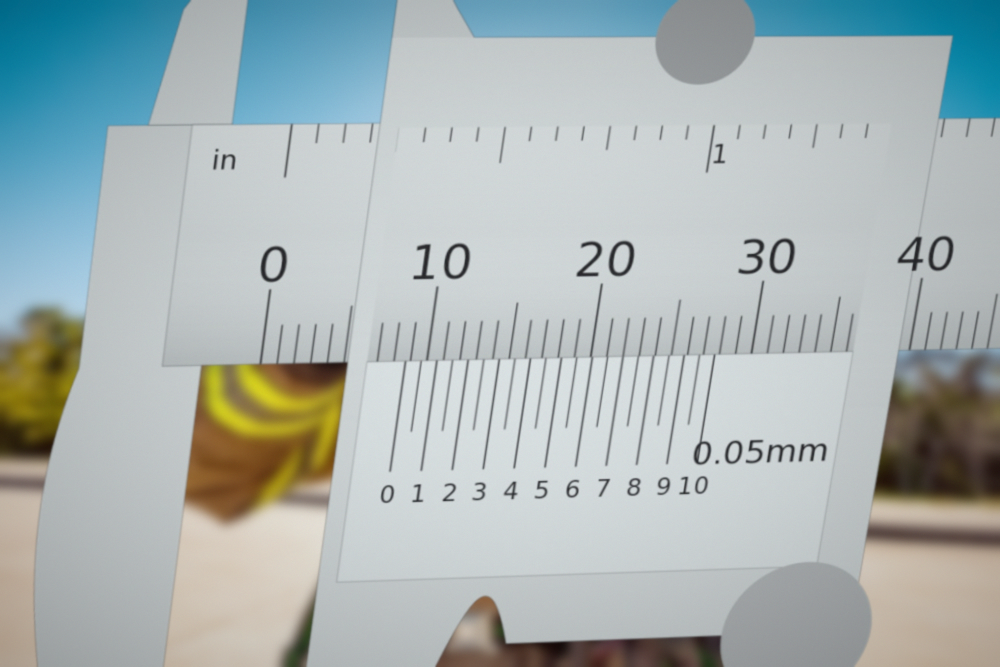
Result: 8.7 (mm)
